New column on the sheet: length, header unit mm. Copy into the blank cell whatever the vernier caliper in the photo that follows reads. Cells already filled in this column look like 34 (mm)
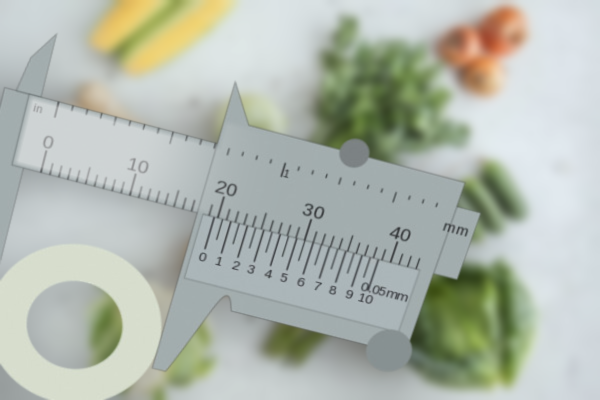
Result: 19.6 (mm)
